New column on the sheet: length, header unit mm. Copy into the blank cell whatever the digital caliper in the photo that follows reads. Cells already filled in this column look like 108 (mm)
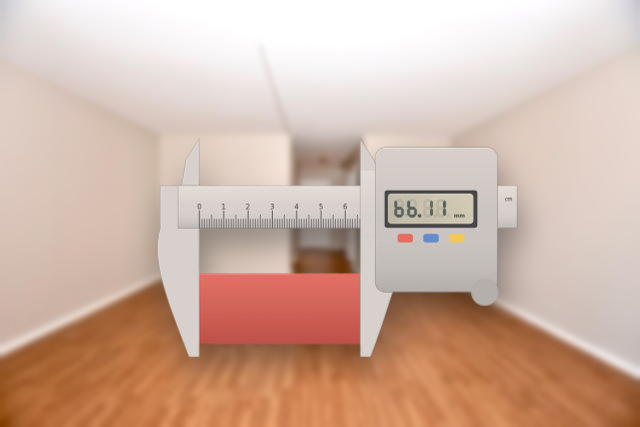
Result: 66.11 (mm)
